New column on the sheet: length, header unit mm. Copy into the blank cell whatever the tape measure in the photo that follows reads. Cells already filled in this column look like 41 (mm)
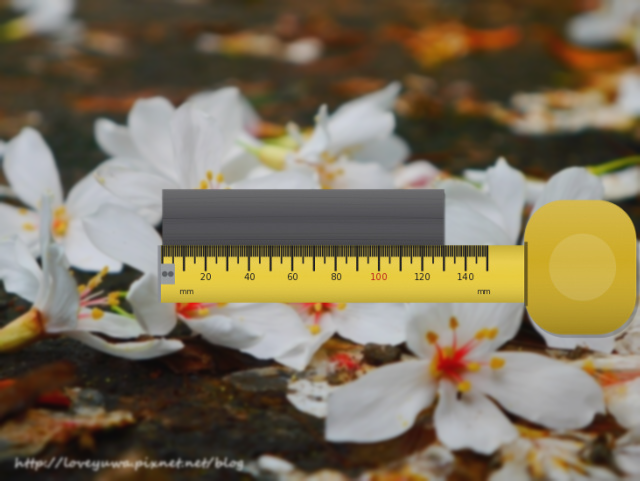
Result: 130 (mm)
